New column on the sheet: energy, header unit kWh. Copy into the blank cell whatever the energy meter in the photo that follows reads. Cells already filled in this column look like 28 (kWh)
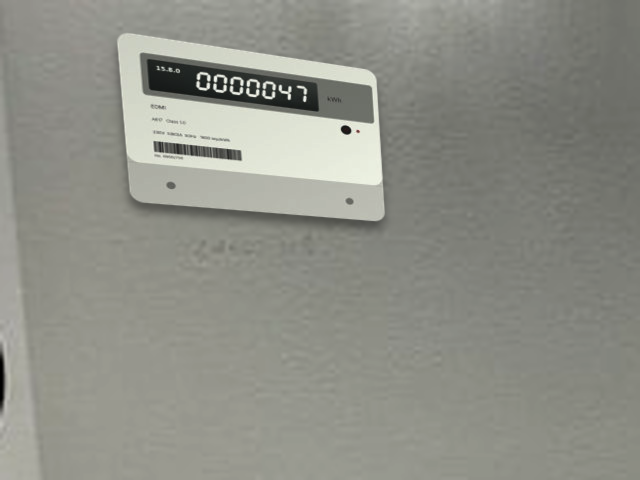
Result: 47 (kWh)
